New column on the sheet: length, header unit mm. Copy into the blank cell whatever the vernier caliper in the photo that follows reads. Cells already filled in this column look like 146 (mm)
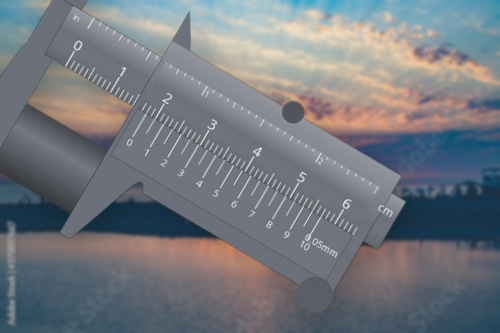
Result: 18.0 (mm)
